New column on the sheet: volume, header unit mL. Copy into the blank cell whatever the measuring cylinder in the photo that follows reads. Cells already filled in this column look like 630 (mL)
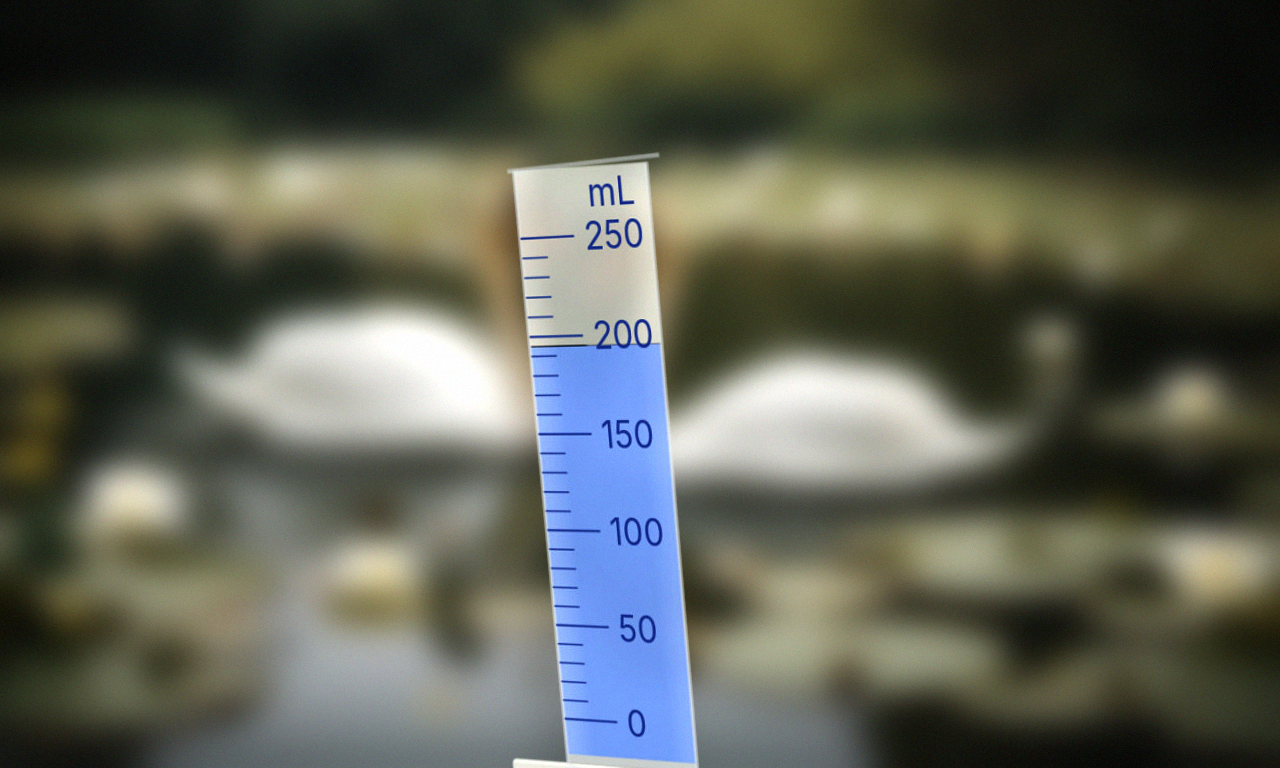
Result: 195 (mL)
